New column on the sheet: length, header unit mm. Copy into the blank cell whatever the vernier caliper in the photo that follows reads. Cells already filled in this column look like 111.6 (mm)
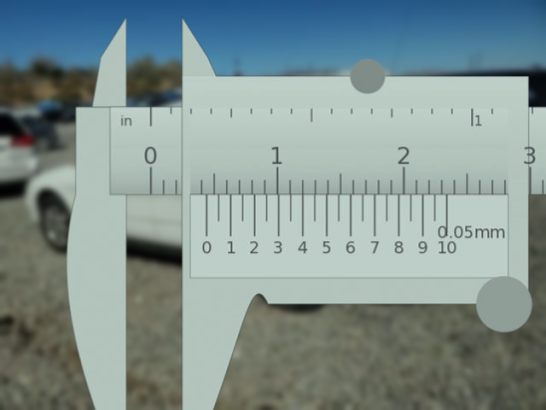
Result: 4.4 (mm)
